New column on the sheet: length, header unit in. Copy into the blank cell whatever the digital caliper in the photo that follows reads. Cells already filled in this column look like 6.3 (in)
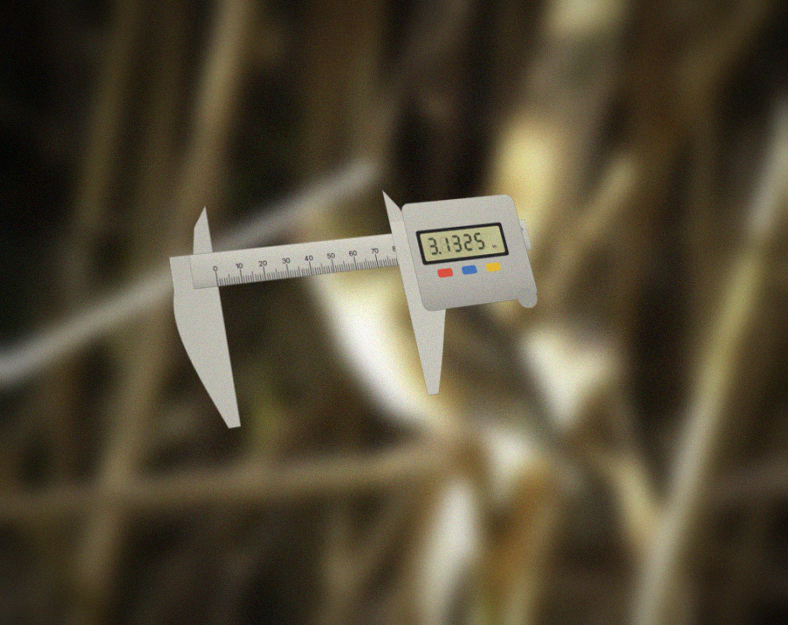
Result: 3.1325 (in)
